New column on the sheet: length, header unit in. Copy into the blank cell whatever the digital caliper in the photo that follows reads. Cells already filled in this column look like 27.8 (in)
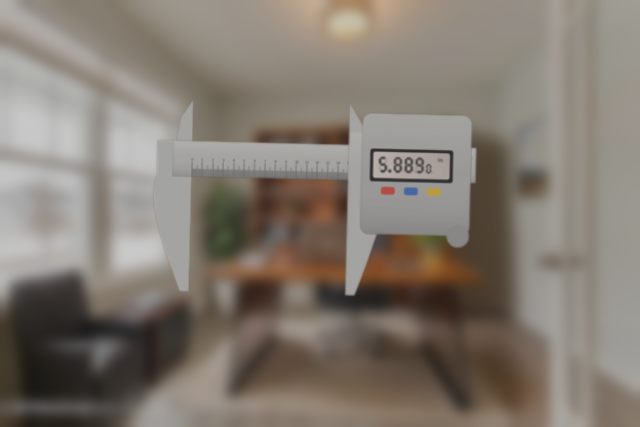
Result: 5.8890 (in)
